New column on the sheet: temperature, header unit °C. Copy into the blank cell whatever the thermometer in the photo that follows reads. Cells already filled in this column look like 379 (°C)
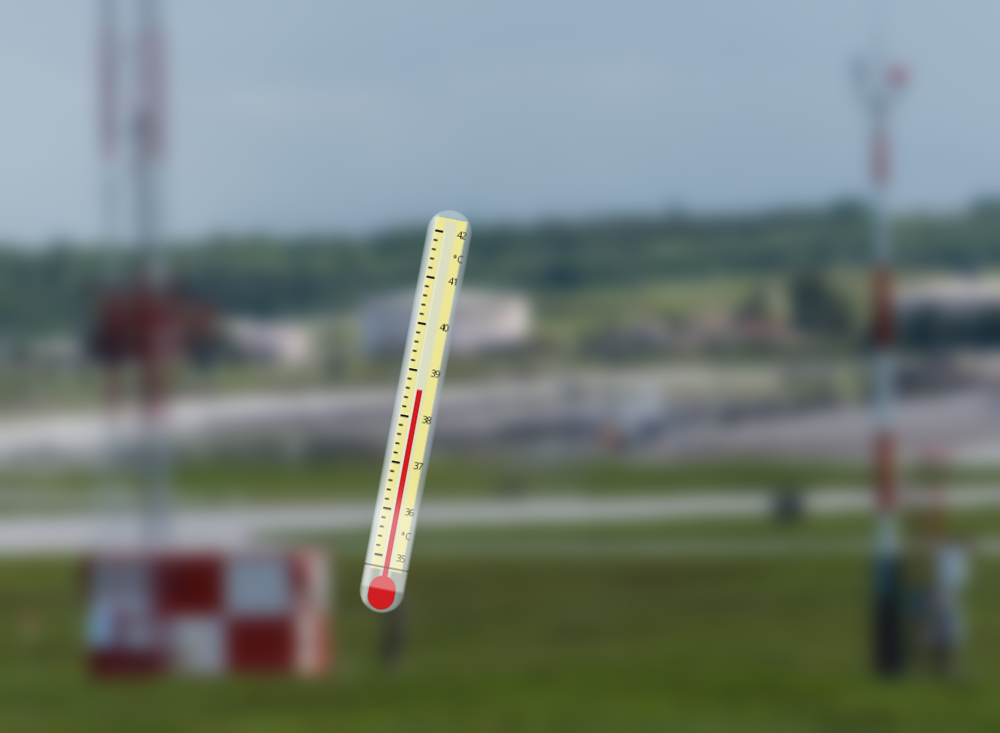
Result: 38.6 (°C)
